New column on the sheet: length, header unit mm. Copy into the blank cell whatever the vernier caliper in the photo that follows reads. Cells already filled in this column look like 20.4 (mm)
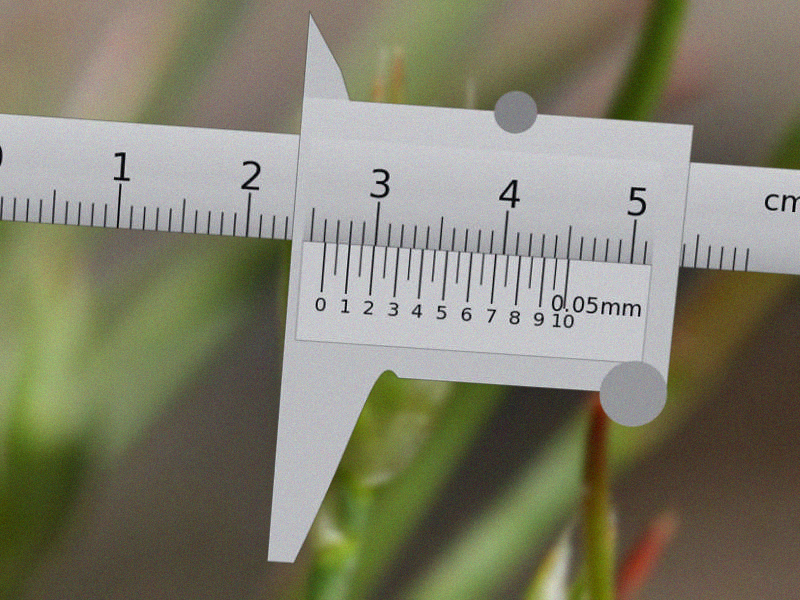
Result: 26.1 (mm)
